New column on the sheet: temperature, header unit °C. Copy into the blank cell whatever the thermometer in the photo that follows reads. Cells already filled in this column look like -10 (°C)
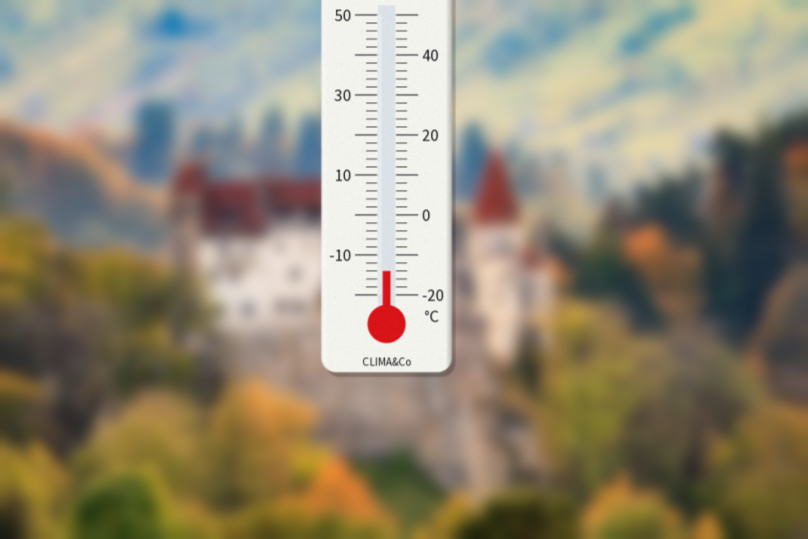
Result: -14 (°C)
